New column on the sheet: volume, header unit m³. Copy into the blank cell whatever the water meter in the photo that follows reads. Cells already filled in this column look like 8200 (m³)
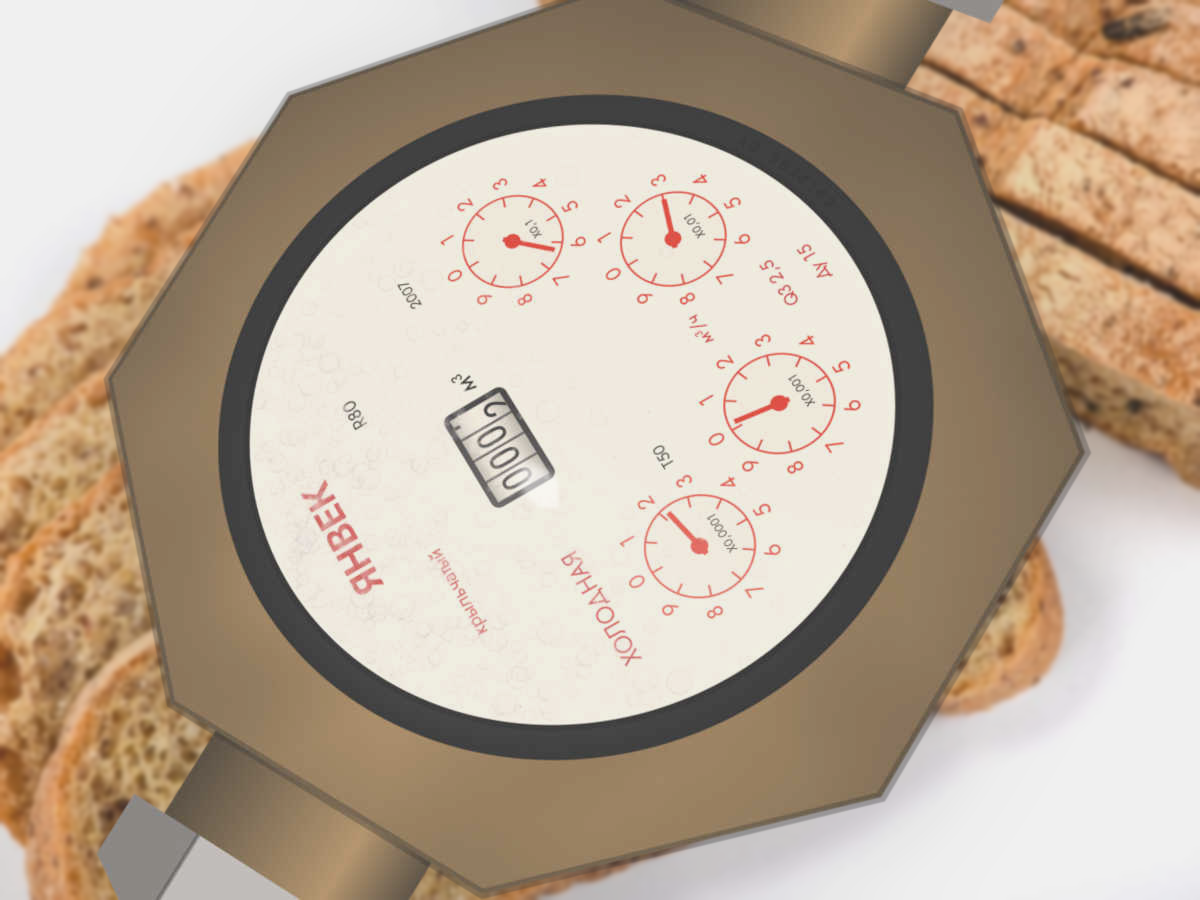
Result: 1.6302 (m³)
